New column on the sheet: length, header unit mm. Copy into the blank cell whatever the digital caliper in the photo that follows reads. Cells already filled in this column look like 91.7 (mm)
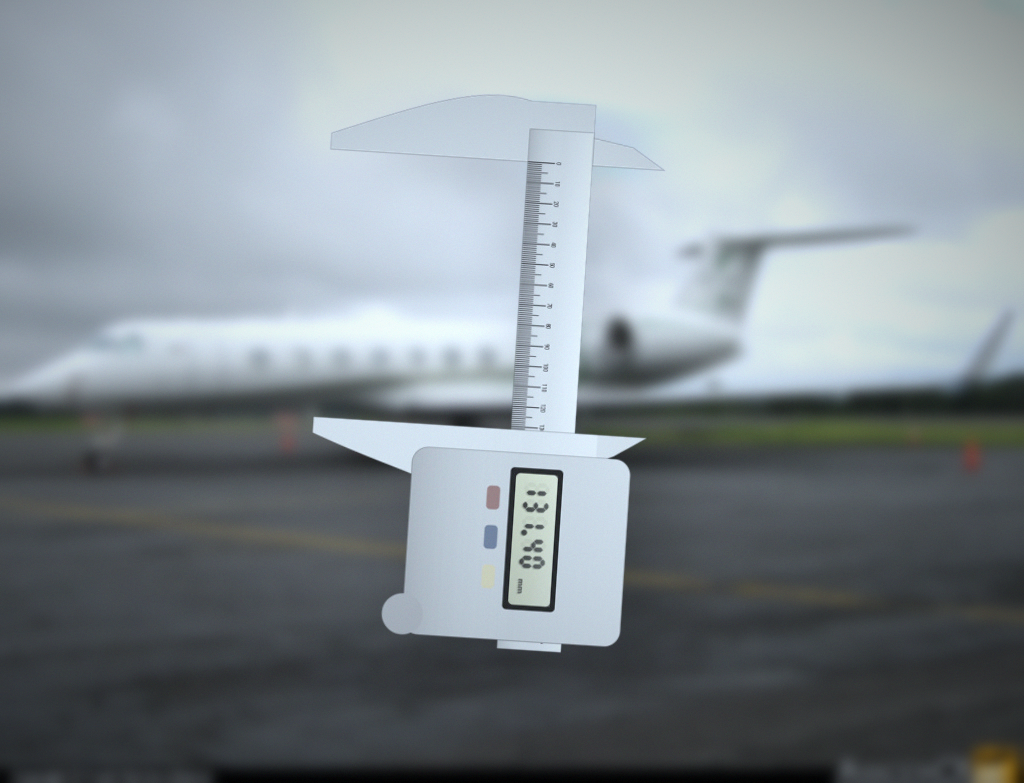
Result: 131.40 (mm)
